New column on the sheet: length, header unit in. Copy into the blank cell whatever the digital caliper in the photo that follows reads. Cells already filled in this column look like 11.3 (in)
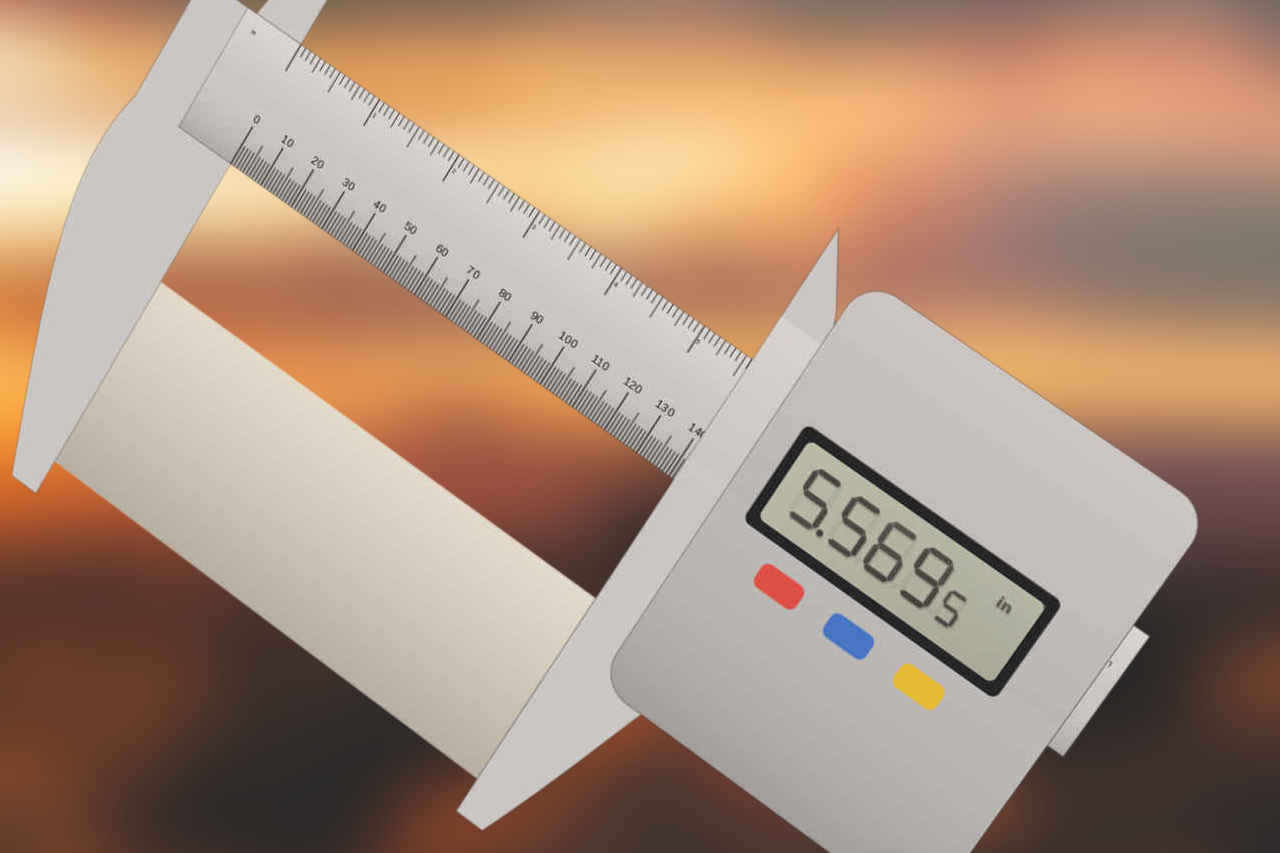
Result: 5.5695 (in)
